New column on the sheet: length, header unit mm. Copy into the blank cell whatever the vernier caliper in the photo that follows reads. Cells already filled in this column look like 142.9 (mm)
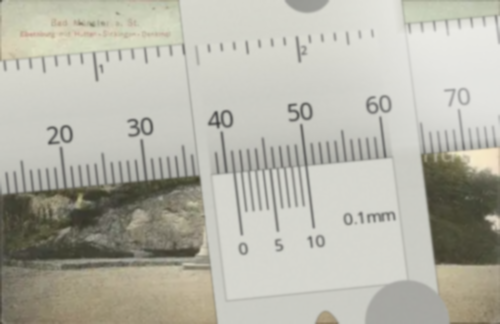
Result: 41.0 (mm)
